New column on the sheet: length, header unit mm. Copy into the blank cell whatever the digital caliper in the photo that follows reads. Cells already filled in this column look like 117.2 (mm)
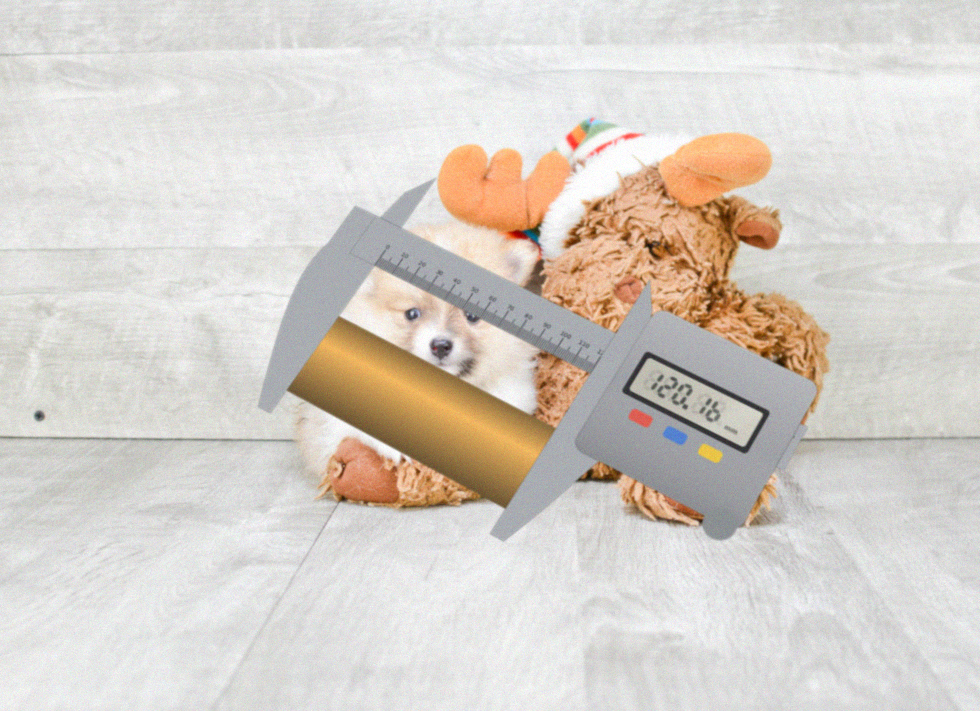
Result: 120.16 (mm)
